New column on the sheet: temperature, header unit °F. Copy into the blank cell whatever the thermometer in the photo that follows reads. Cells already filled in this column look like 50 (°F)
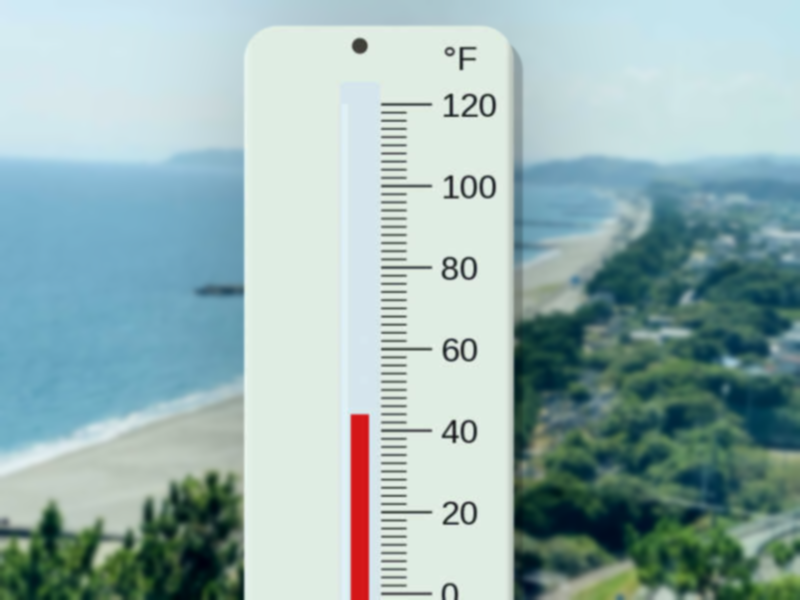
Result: 44 (°F)
